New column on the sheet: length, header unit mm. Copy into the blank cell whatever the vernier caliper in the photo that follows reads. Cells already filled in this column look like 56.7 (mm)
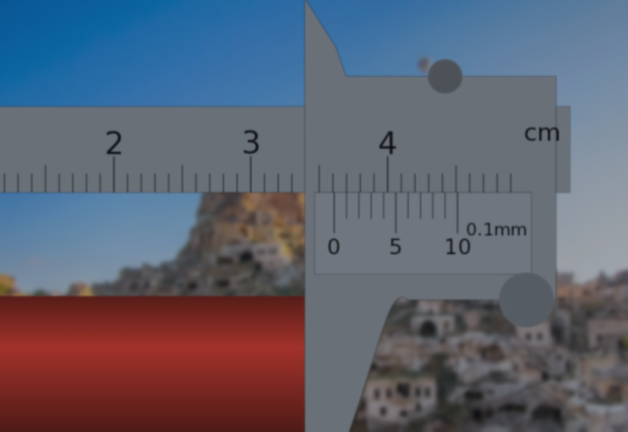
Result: 36.1 (mm)
